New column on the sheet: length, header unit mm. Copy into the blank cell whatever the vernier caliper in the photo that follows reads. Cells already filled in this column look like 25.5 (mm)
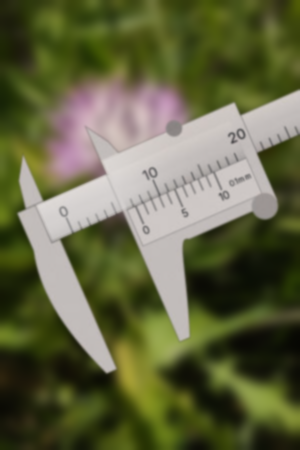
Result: 7.2 (mm)
